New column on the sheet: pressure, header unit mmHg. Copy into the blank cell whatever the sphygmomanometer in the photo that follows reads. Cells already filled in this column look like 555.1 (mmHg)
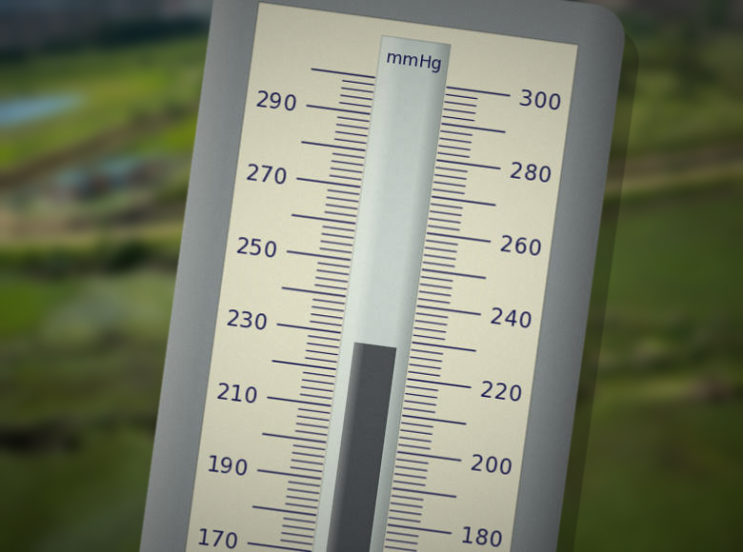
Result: 228 (mmHg)
